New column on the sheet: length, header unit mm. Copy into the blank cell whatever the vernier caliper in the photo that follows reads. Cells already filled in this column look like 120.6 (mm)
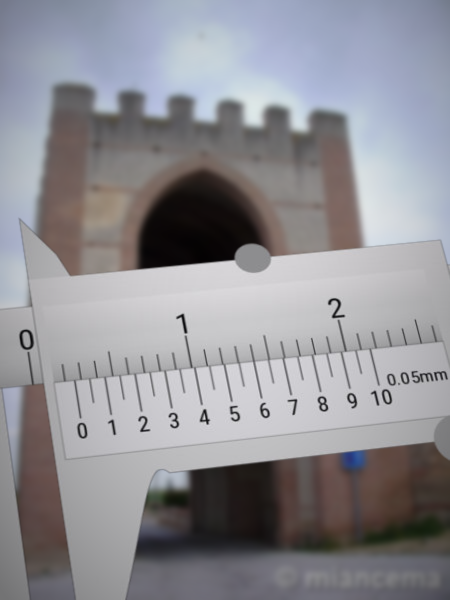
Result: 2.6 (mm)
